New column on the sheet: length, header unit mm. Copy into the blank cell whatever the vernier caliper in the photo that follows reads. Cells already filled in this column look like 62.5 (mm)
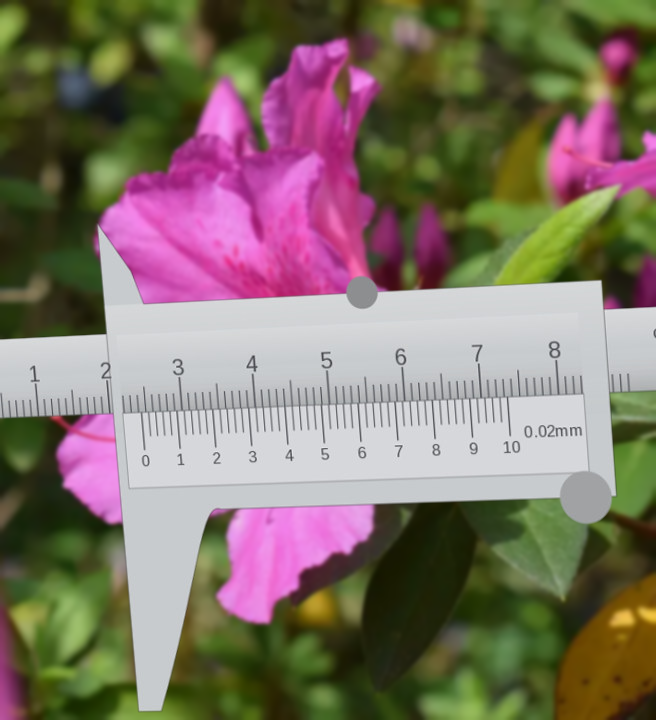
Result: 24.4 (mm)
